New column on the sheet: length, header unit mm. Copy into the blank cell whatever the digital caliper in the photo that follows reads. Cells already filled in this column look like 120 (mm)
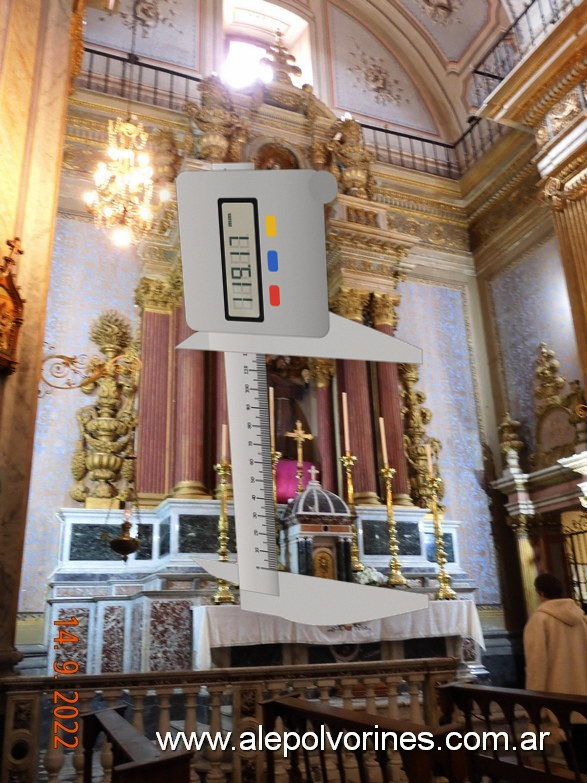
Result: 119.17 (mm)
